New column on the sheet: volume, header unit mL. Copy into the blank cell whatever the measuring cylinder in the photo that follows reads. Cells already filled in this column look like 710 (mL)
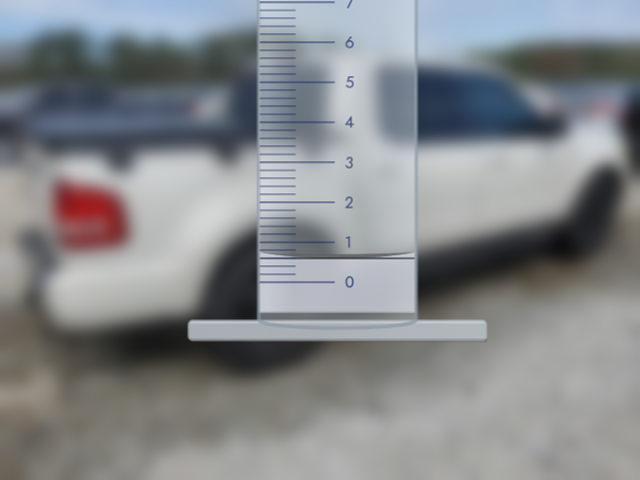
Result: 0.6 (mL)
